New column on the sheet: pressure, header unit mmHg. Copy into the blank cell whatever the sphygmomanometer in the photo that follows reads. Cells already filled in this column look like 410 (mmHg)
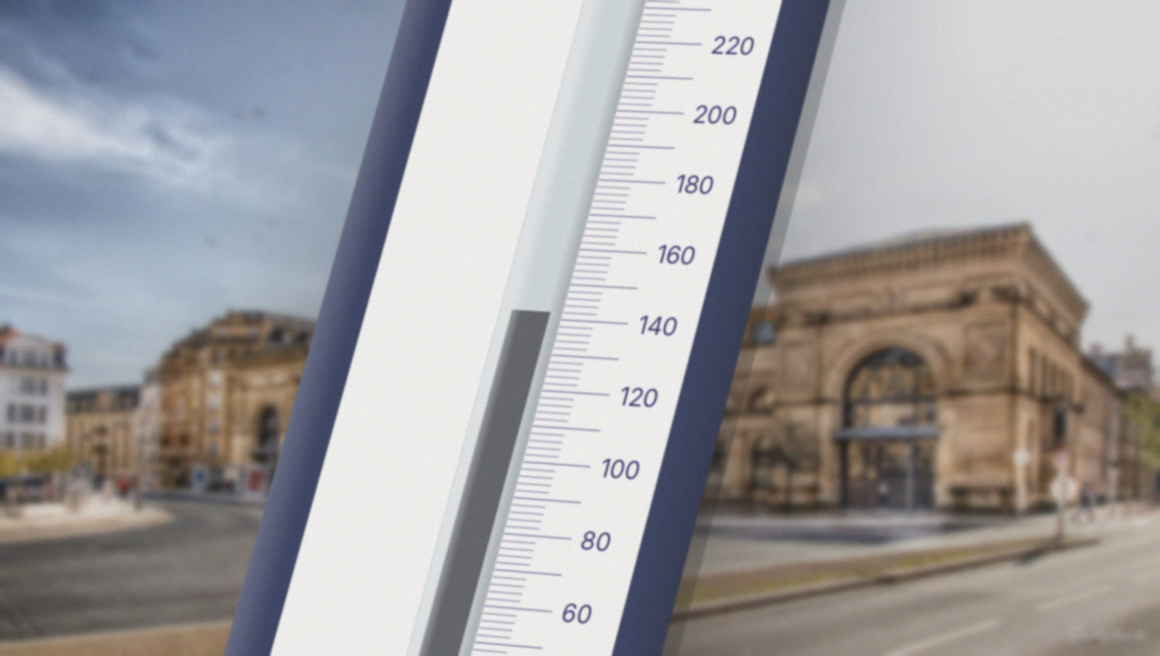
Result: 142 (mmHg)
